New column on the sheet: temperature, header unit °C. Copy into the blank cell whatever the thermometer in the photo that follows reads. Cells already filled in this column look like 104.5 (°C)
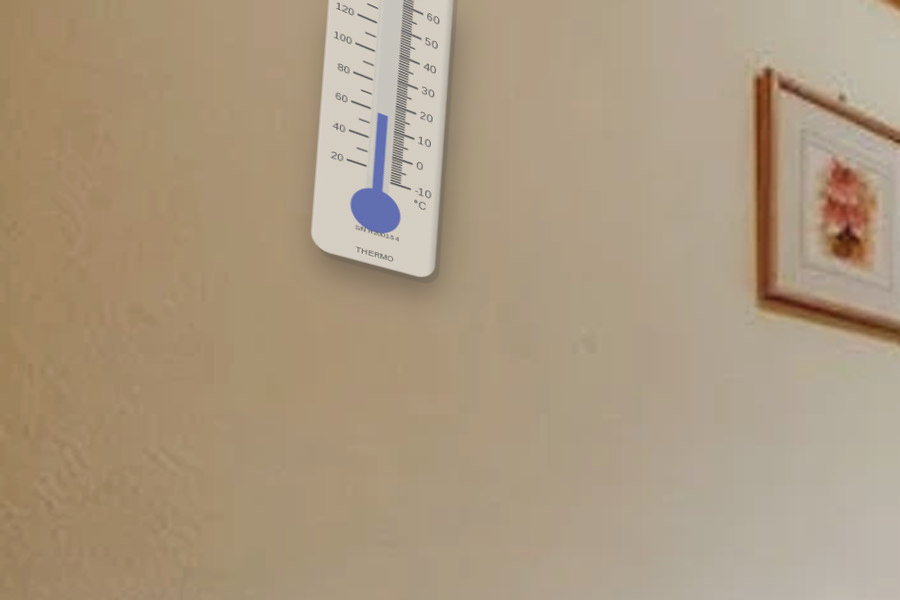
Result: 15 (°C)
